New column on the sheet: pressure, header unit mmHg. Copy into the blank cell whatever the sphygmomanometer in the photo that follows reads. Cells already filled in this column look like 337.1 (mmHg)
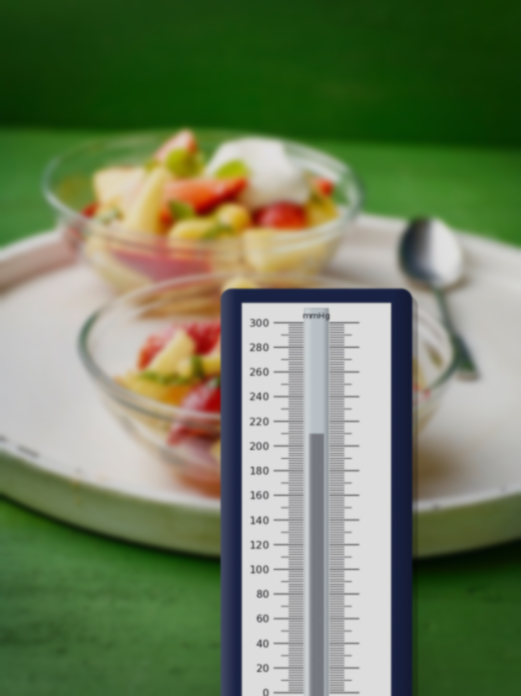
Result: 210 (mmHg)
